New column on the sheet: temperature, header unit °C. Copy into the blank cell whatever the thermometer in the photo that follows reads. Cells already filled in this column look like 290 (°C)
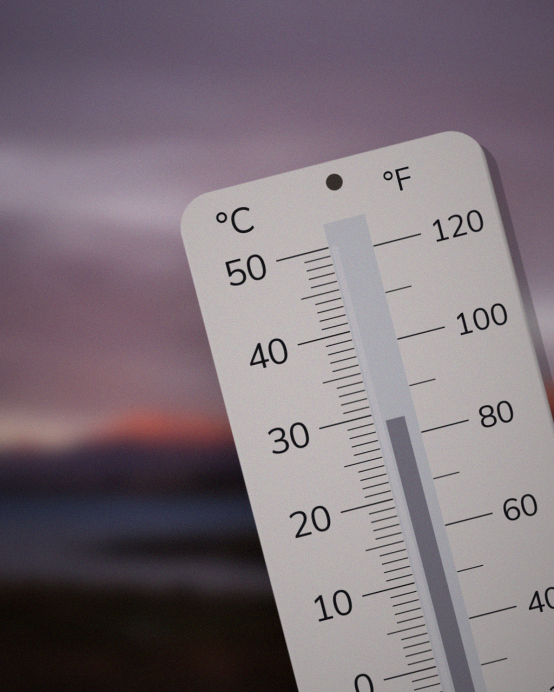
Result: 29 (°C)
